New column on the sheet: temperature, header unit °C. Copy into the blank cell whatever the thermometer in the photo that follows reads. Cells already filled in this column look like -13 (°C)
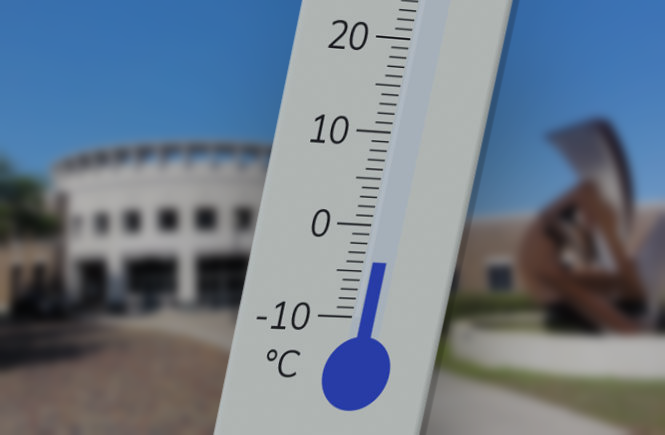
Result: -4 (°C)
